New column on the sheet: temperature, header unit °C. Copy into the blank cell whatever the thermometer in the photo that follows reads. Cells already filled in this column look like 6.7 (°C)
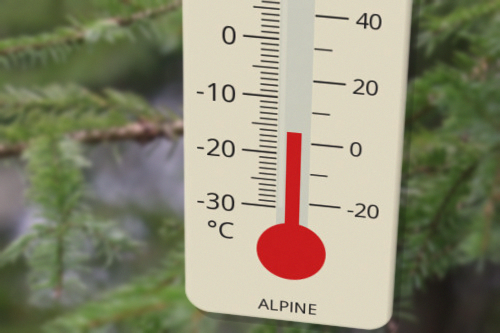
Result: -16 (°C)
